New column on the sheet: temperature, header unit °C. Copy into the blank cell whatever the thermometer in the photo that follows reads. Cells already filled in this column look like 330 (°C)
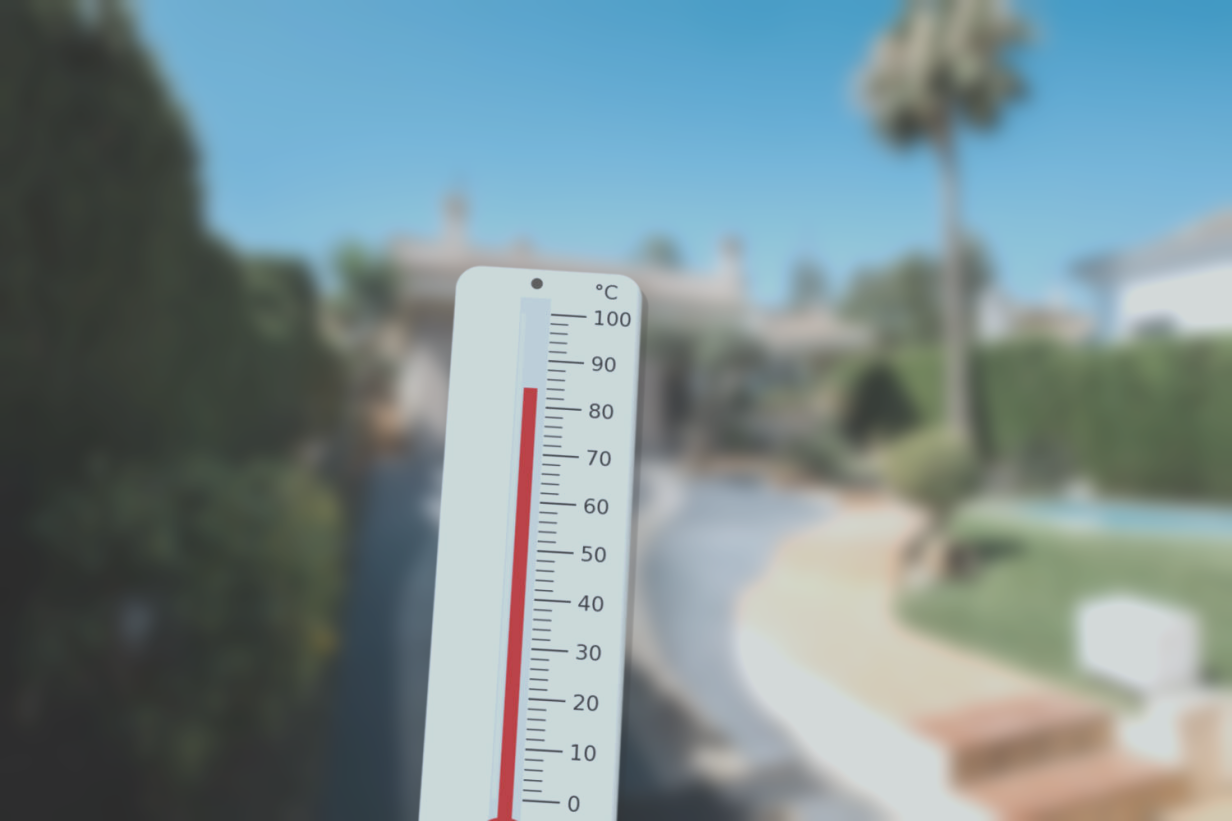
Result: 84 (°C)
